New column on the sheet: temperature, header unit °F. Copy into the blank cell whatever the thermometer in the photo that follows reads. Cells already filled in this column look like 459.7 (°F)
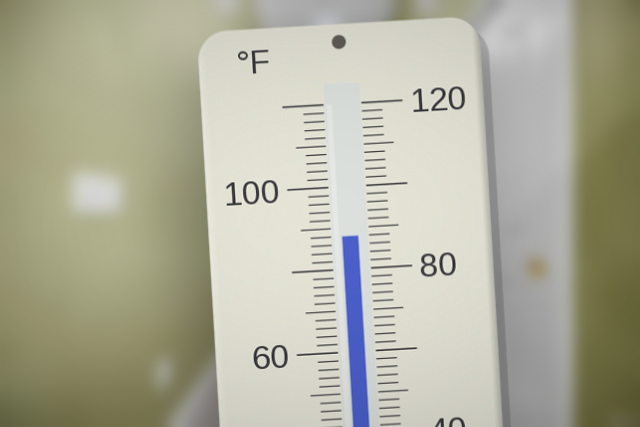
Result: 88 (°F)
